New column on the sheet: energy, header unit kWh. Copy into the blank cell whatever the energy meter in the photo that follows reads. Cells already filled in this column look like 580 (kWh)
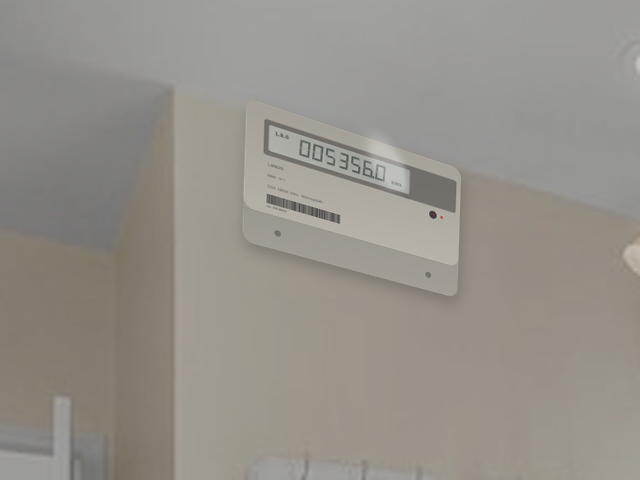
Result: 5356.0 (kWh)
